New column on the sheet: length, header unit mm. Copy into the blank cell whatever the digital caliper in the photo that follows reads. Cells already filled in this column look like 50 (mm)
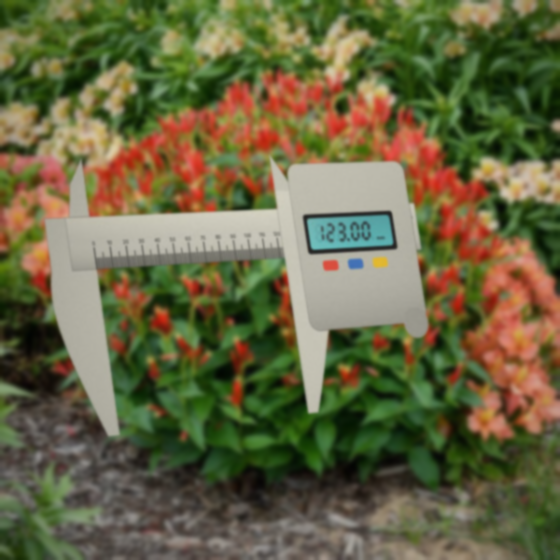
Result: 123.00 (mm)
